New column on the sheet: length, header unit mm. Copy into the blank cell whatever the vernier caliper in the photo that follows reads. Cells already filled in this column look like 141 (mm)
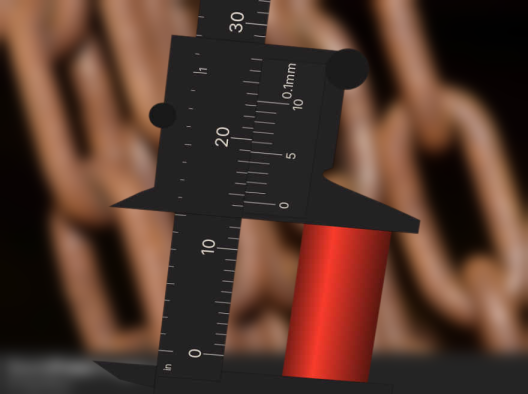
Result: 14.4 (mm)
